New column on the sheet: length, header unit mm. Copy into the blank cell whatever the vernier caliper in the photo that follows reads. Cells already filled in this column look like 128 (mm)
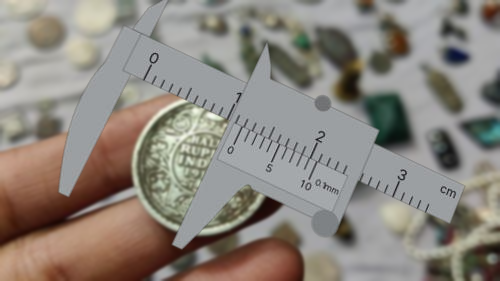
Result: 11.8 (mm)
